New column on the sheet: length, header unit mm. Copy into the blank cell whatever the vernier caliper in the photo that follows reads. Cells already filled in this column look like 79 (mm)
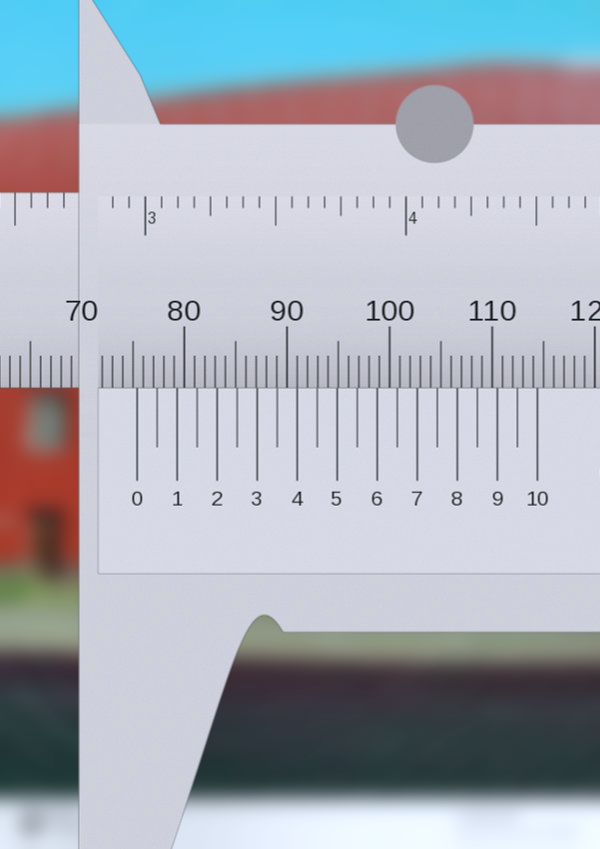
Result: 75.4 (mm)
